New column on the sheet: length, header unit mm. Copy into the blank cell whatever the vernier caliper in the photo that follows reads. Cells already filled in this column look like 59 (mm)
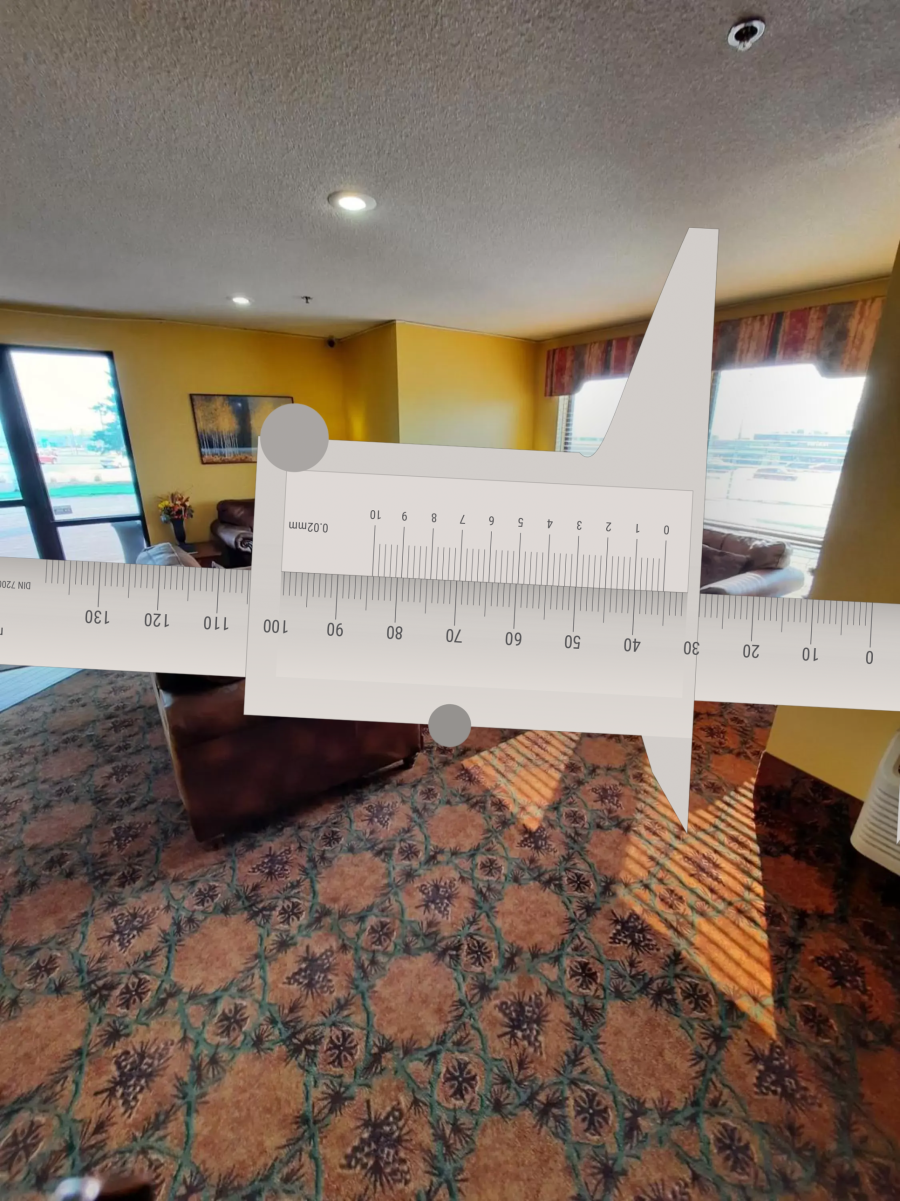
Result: 35.2 (mm)
